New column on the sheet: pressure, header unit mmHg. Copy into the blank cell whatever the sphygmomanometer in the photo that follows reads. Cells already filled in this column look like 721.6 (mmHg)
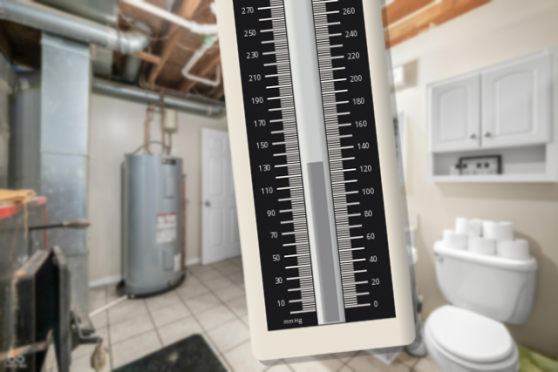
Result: 130 (mmHg)
